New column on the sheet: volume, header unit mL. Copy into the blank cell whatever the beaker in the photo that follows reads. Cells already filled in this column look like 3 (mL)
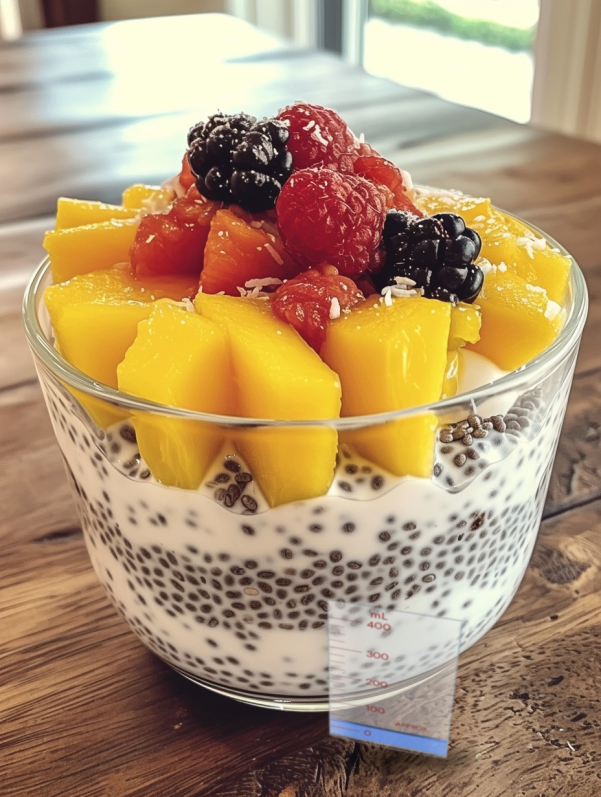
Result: 25 (mL)
